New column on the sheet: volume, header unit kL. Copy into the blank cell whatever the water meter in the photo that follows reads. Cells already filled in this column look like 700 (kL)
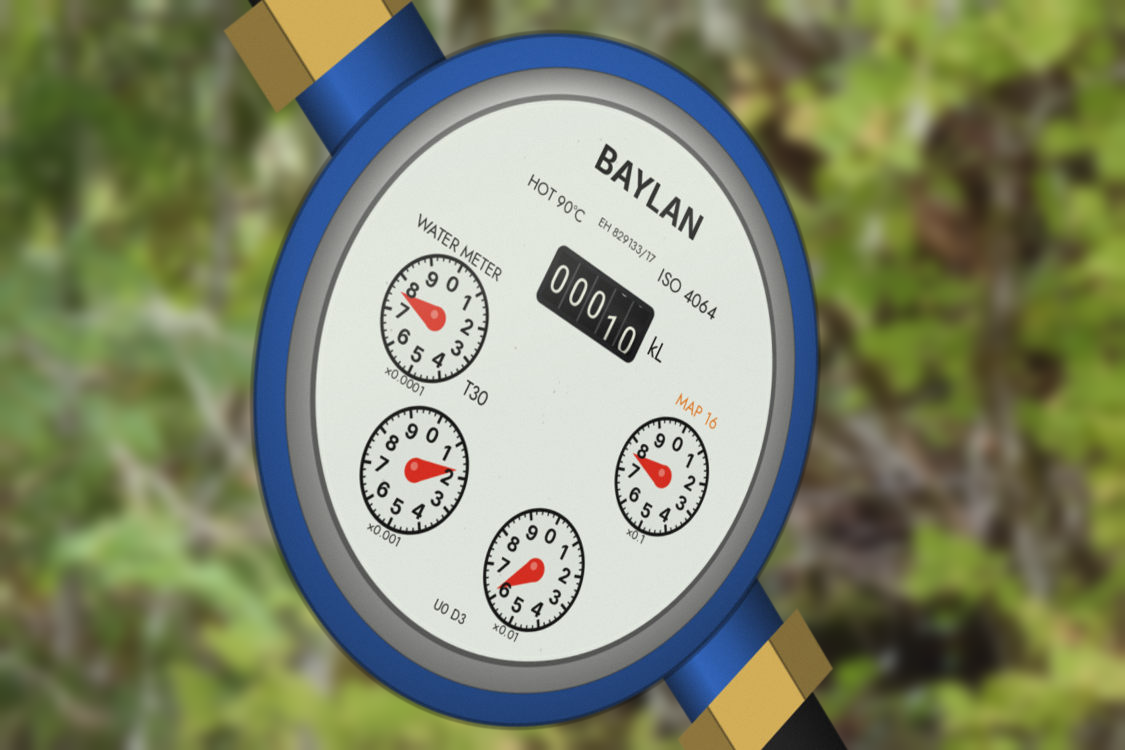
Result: 9.7617 (kL)
